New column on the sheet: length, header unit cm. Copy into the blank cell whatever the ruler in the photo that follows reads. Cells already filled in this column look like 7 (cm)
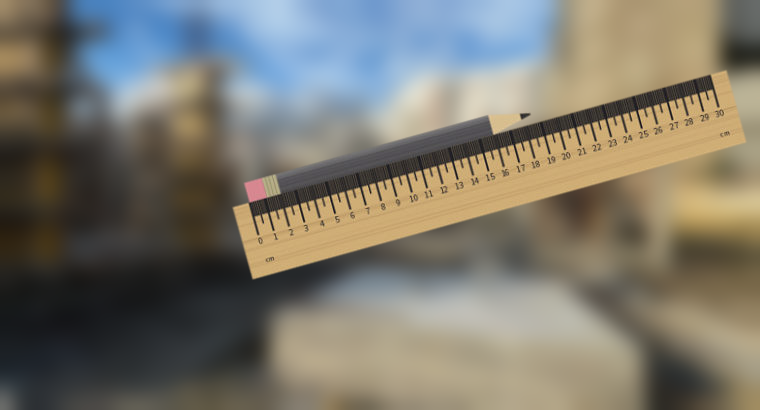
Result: 18.5 (cm)
